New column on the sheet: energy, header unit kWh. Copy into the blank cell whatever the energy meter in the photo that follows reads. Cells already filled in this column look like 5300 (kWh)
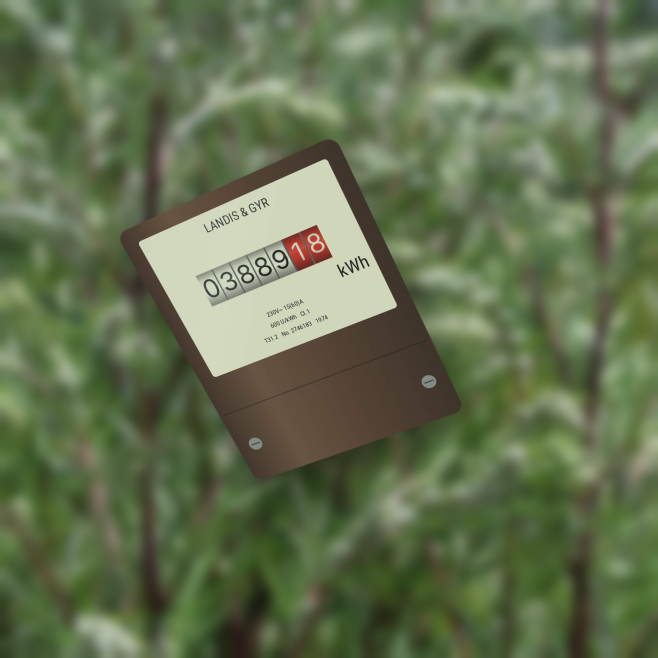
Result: 3889.18 (kWh)
